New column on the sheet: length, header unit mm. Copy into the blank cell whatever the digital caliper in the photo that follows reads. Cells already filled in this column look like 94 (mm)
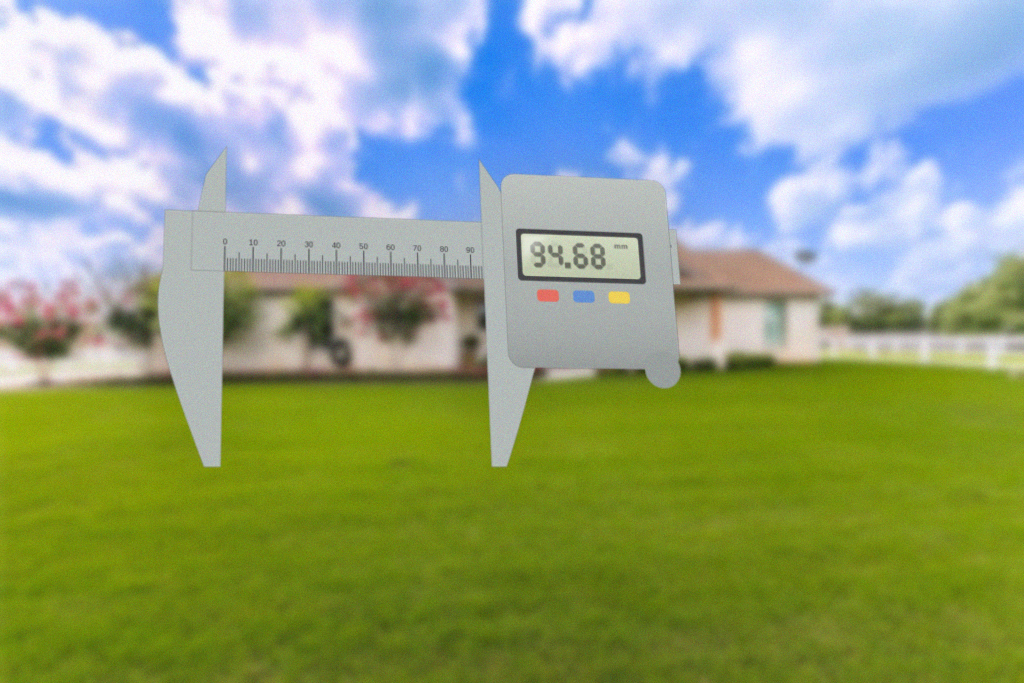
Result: 94.68 (mm)
